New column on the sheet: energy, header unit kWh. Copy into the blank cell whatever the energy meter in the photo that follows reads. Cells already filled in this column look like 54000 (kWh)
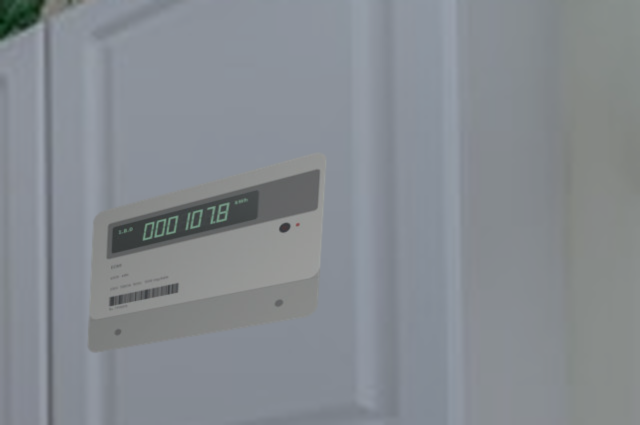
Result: 107.8 (kWh)
